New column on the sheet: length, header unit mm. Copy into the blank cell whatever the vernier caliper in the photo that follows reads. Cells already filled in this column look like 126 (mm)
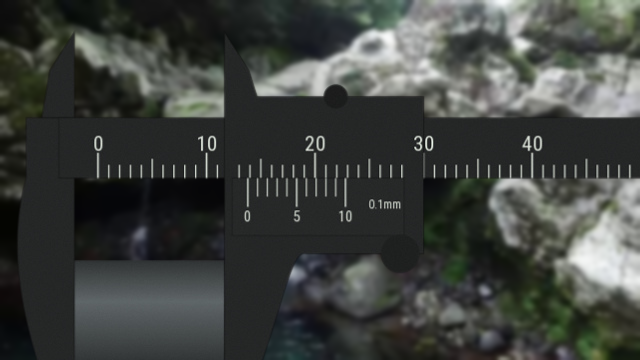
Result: 13.8 (mm)
